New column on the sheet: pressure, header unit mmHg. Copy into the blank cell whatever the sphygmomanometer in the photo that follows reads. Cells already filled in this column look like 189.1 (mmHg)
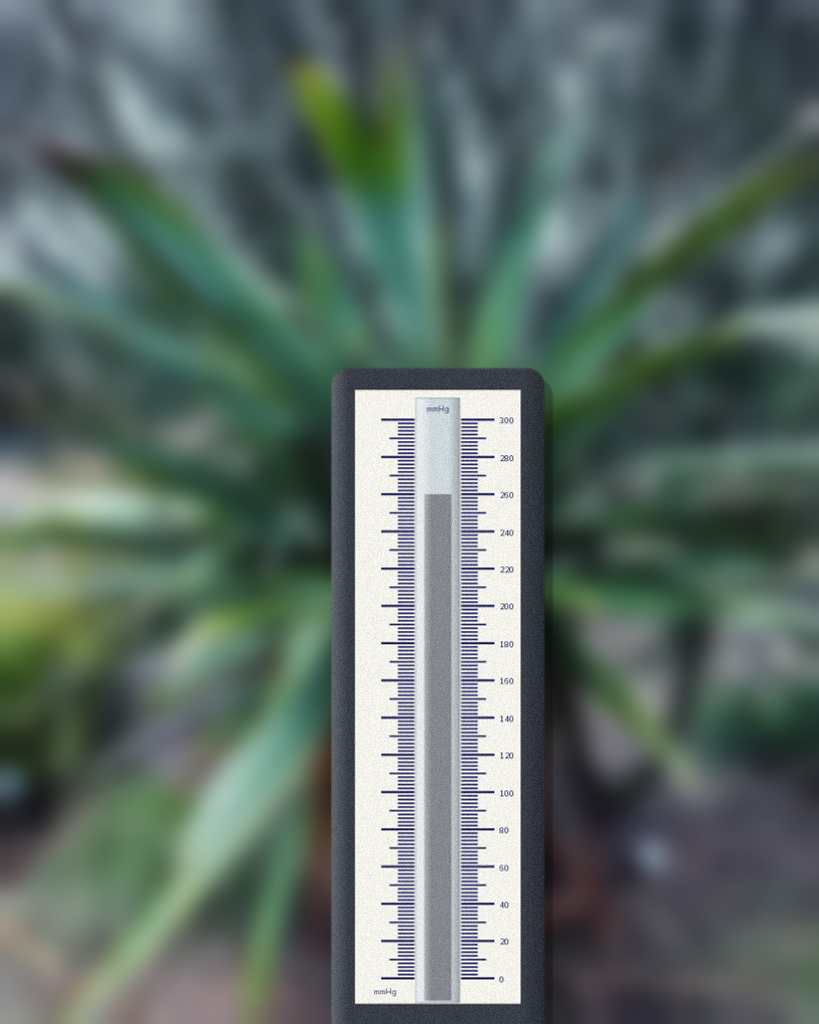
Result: 260 (mmHg)
